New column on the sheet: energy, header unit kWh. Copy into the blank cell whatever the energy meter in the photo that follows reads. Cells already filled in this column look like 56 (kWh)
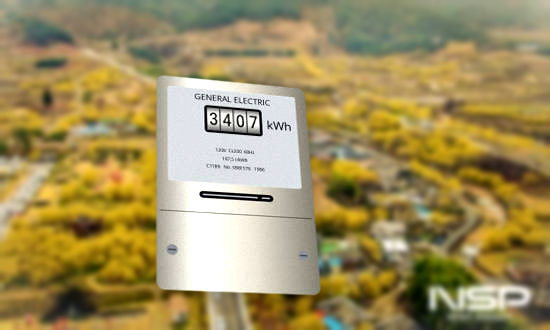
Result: 3407 (kWh)
